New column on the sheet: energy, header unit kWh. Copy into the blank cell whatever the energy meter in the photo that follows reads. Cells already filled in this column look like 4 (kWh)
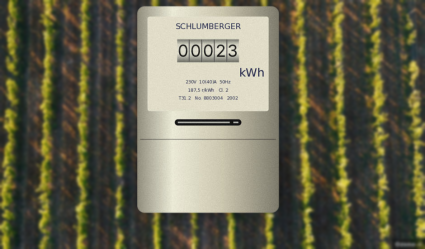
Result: 23 (kWh)
